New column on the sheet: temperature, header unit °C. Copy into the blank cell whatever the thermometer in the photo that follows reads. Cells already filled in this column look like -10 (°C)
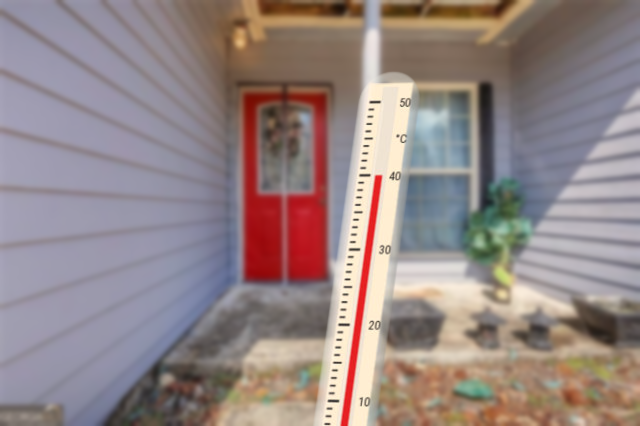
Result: 40 (°C)
